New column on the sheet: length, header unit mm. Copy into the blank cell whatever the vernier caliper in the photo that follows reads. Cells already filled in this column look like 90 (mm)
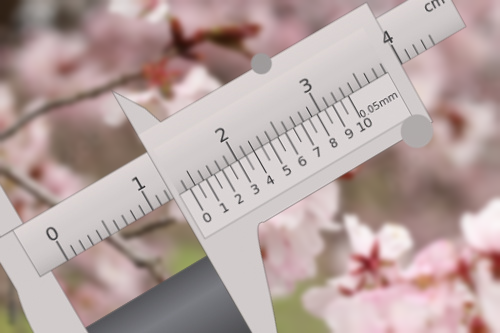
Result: 14.4 (mm)
